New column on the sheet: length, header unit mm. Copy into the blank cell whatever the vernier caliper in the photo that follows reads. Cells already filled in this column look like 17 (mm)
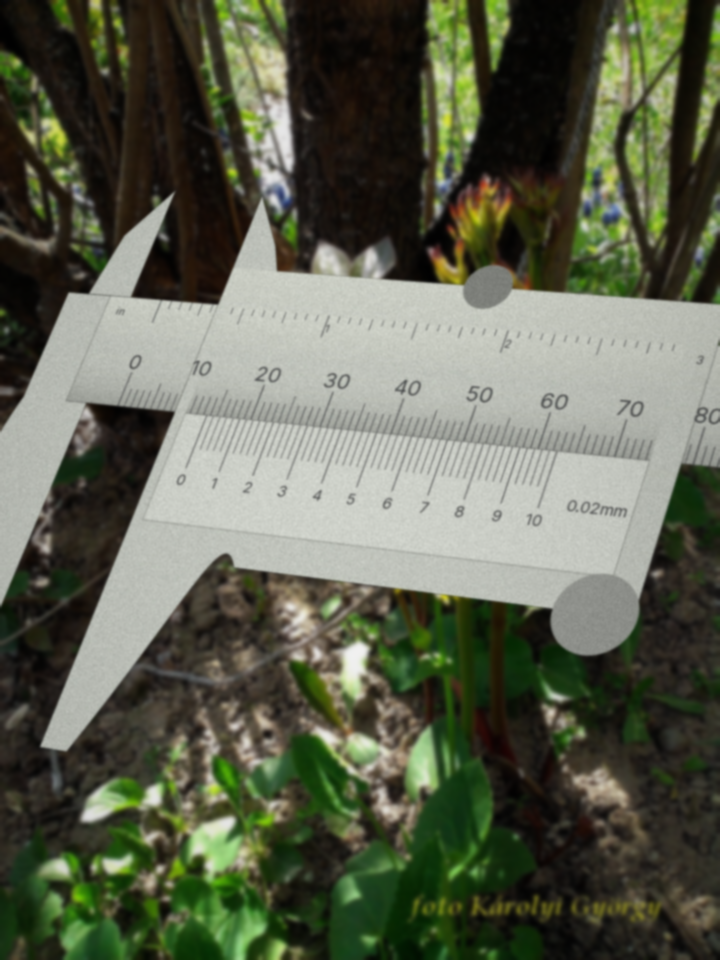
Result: 13.5 (mm)
